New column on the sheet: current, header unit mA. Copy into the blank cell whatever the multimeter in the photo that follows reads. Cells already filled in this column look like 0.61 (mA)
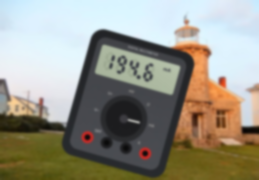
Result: 194.6 (mA)
